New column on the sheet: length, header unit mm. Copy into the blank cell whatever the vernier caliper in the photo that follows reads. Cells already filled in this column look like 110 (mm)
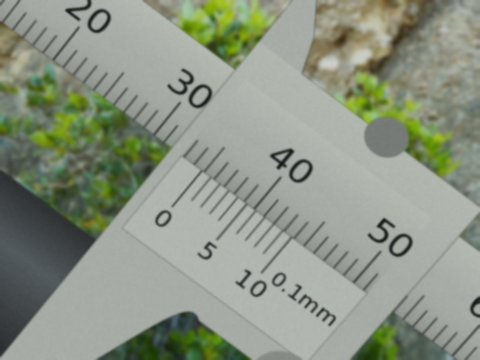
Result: 34.8 (mm)
